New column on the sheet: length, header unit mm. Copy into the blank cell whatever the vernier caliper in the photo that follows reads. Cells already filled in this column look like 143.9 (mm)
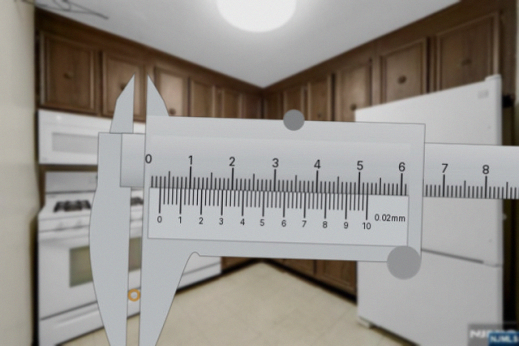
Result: 3.0 (mm)
